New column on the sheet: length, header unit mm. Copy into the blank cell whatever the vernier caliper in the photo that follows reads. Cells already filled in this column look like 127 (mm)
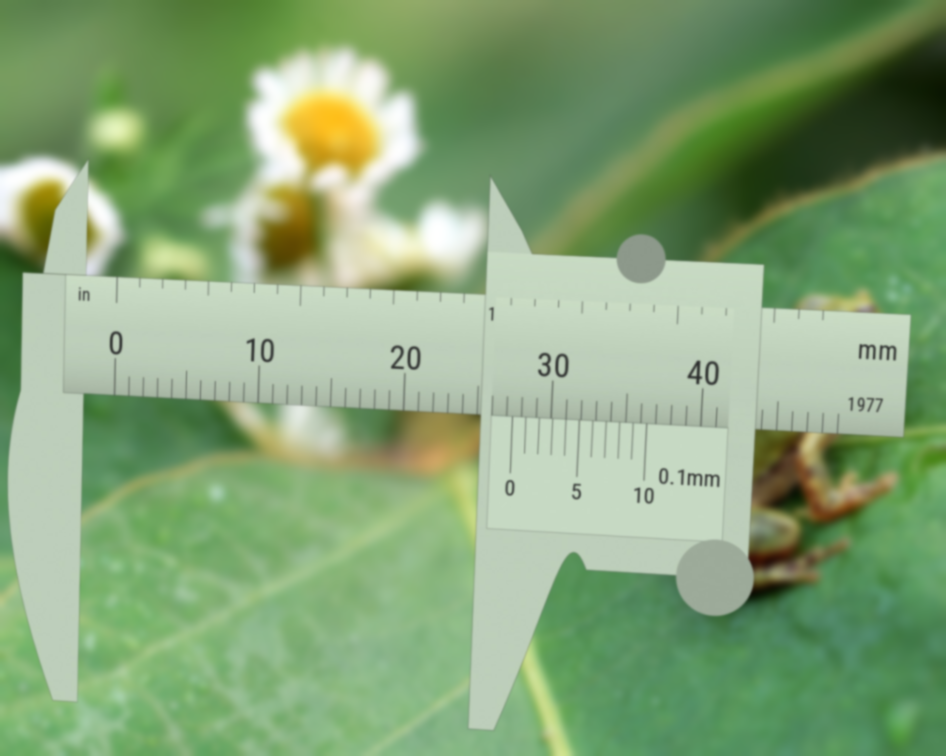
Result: 27.4 (mm)
